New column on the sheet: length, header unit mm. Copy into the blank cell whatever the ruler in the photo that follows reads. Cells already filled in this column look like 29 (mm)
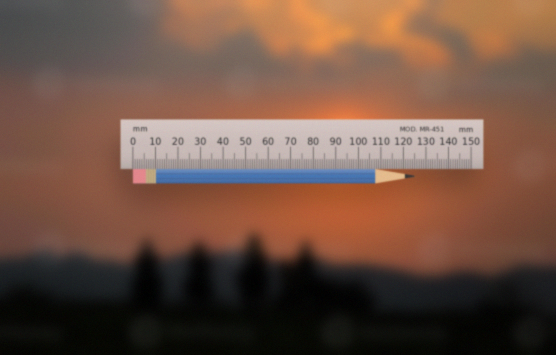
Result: 125 (mm)
